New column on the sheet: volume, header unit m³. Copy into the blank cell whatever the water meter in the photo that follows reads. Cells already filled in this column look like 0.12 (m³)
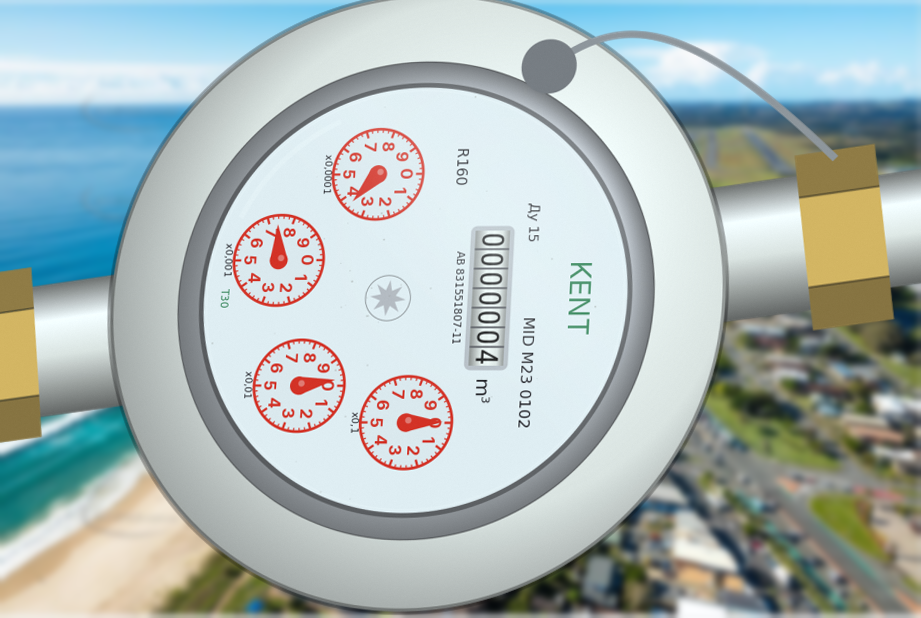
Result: 3.9973 (m³)
